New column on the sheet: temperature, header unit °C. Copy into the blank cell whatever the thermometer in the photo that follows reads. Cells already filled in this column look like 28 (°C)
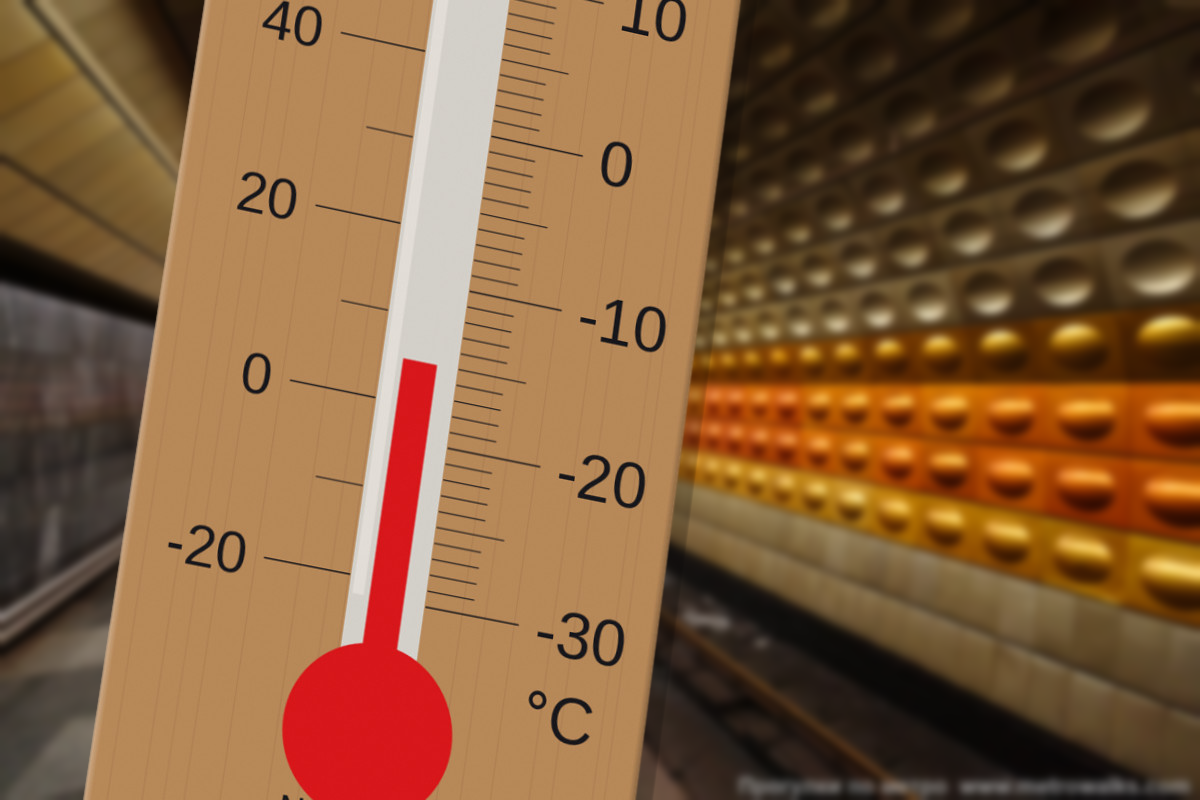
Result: -15 (°C)
